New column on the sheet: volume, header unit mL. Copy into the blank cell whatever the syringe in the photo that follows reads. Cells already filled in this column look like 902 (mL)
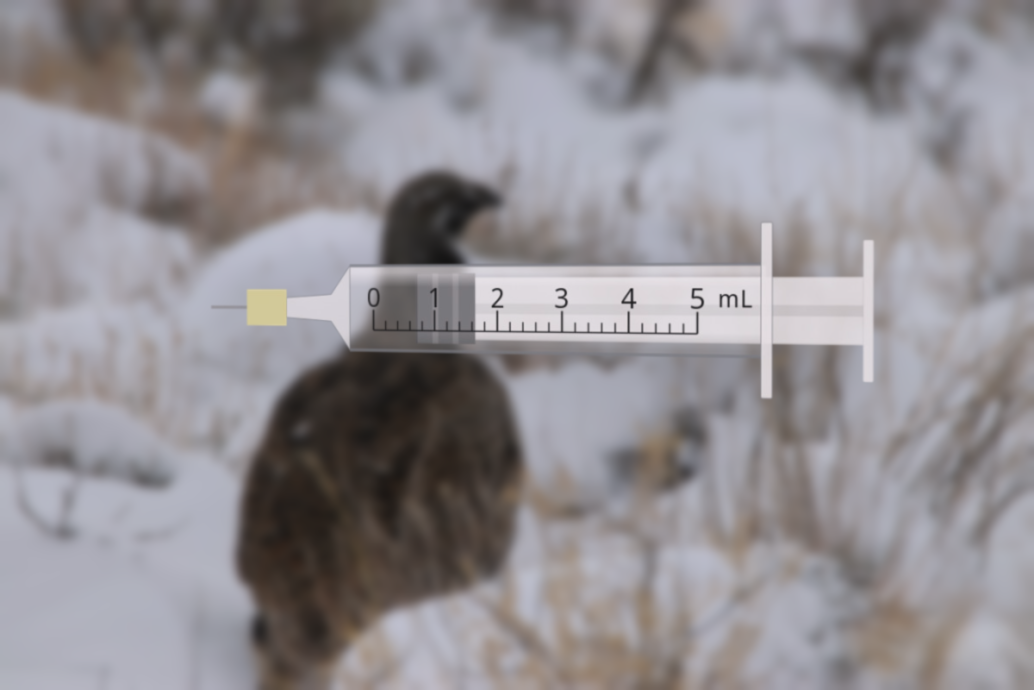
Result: 0.7 (mL)
